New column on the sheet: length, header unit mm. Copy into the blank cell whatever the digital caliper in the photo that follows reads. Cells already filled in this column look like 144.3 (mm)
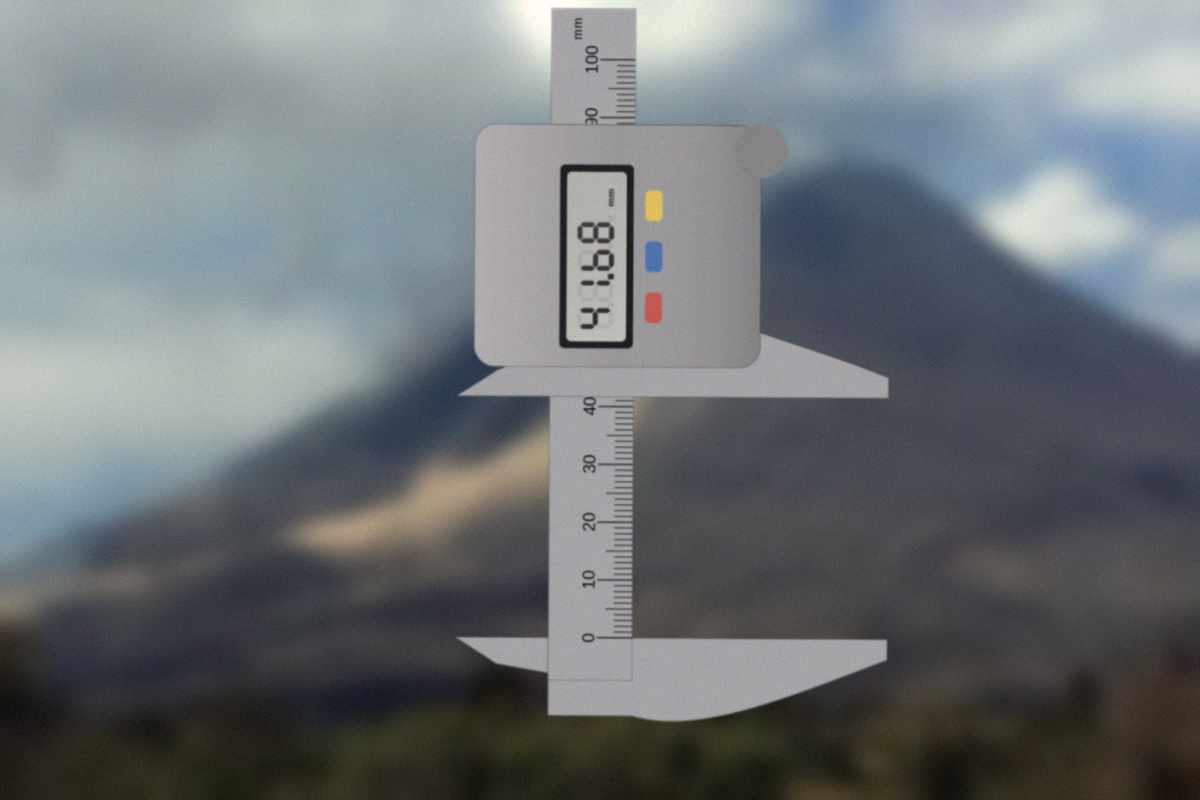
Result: 41.68 (mm)
